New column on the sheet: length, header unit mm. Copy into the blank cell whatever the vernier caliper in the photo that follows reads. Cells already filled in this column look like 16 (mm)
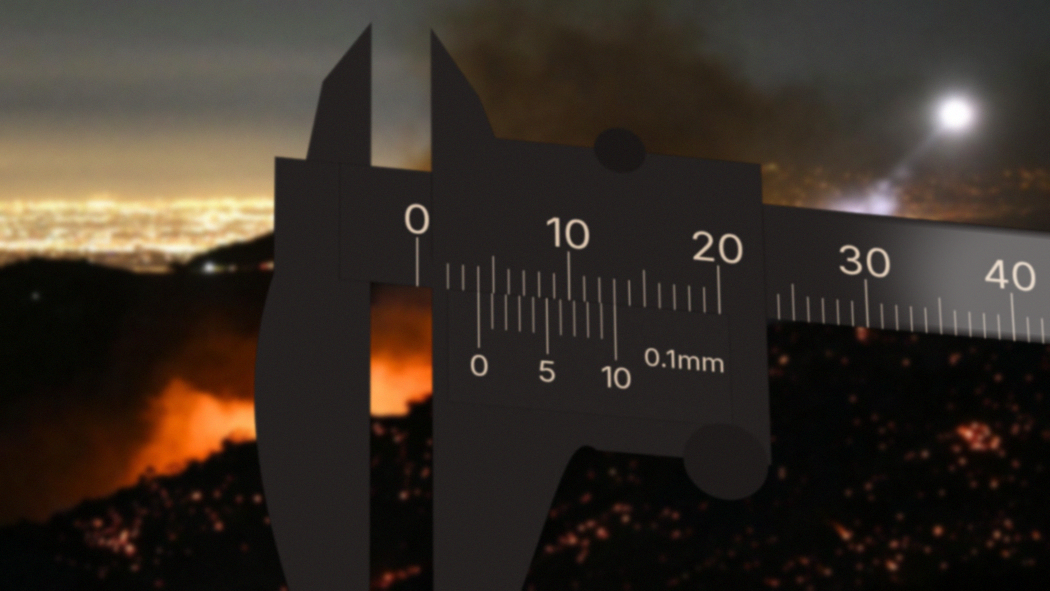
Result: 4.0 (mm)
